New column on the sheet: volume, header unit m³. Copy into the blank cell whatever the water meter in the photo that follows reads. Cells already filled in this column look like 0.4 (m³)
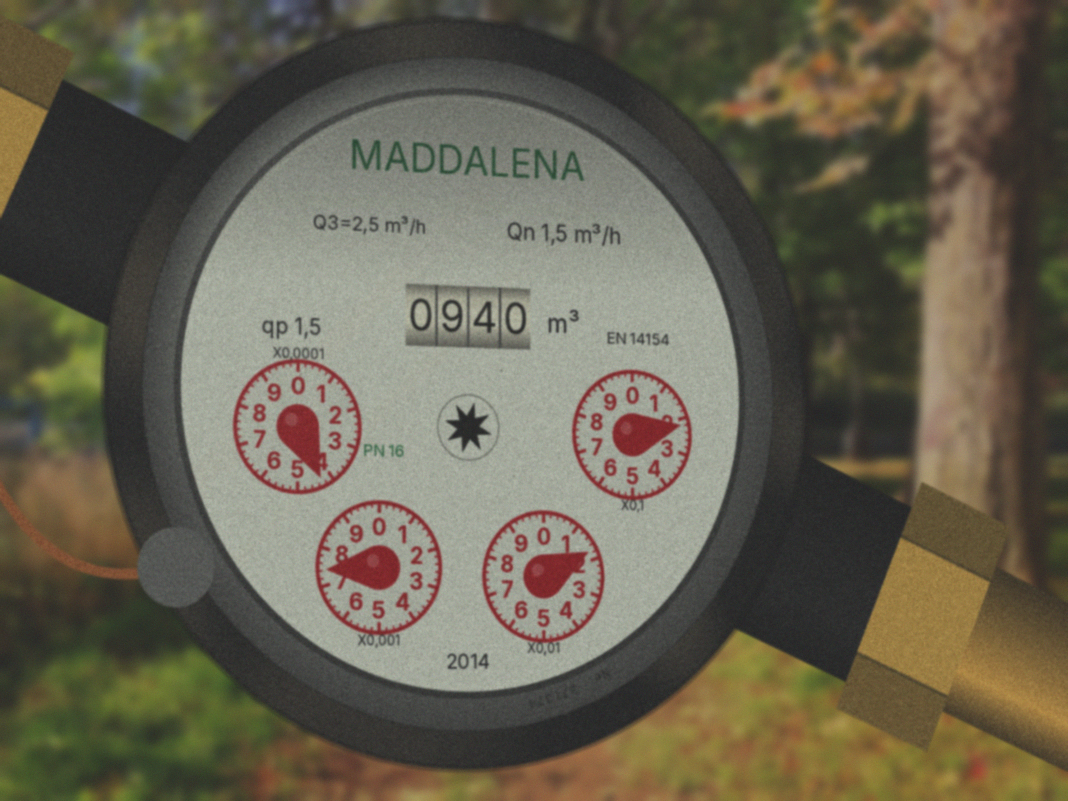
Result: 940.2174 (m³)
